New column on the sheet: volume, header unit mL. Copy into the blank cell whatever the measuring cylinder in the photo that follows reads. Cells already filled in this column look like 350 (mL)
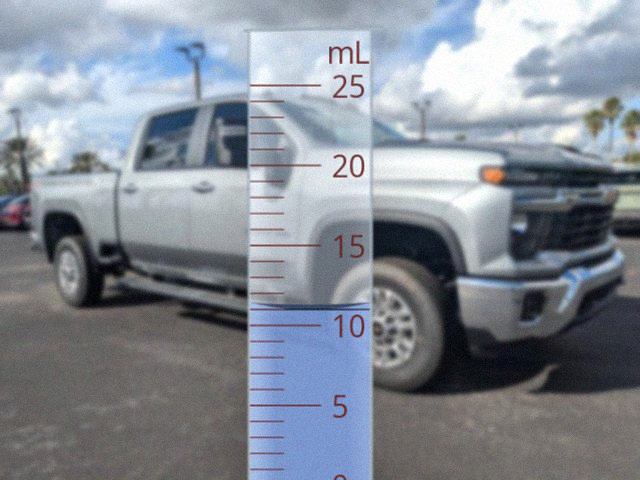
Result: 11 (mL)
